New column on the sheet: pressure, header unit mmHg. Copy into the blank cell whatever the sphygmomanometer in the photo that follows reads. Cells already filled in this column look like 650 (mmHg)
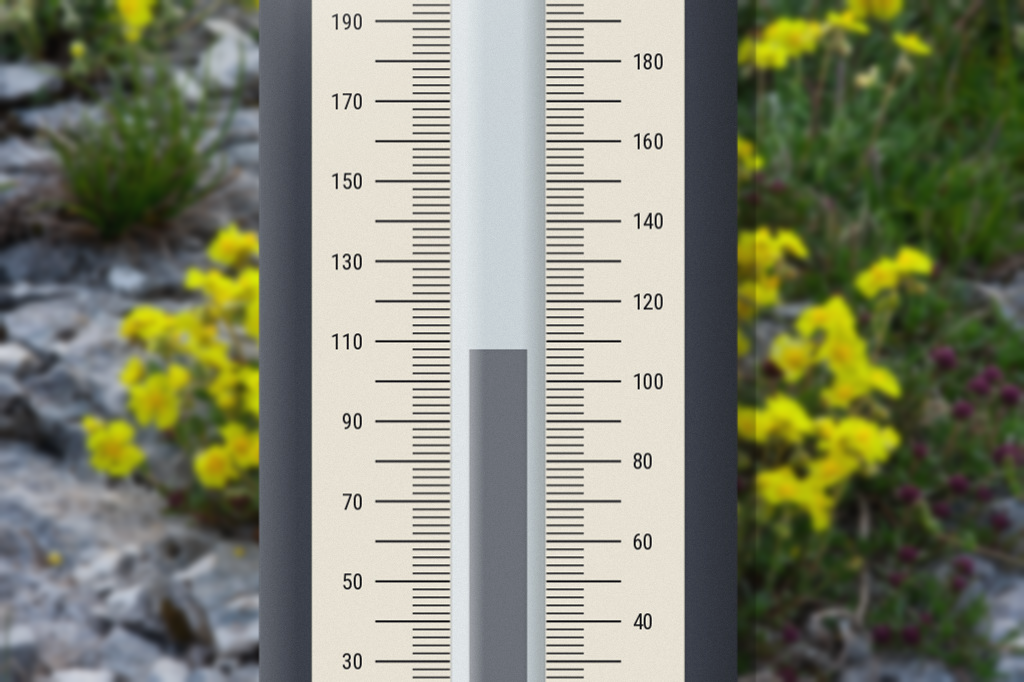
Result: 108 (mmHg)
